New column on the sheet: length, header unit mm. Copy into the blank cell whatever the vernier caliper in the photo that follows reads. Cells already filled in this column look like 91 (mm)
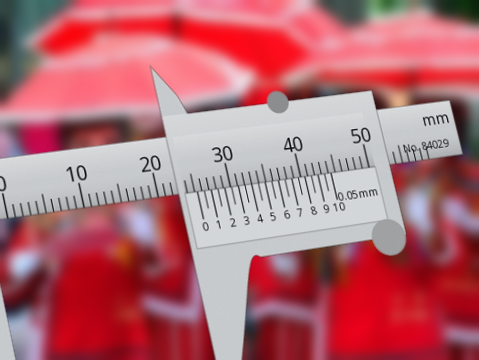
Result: 25.4 (mm)
